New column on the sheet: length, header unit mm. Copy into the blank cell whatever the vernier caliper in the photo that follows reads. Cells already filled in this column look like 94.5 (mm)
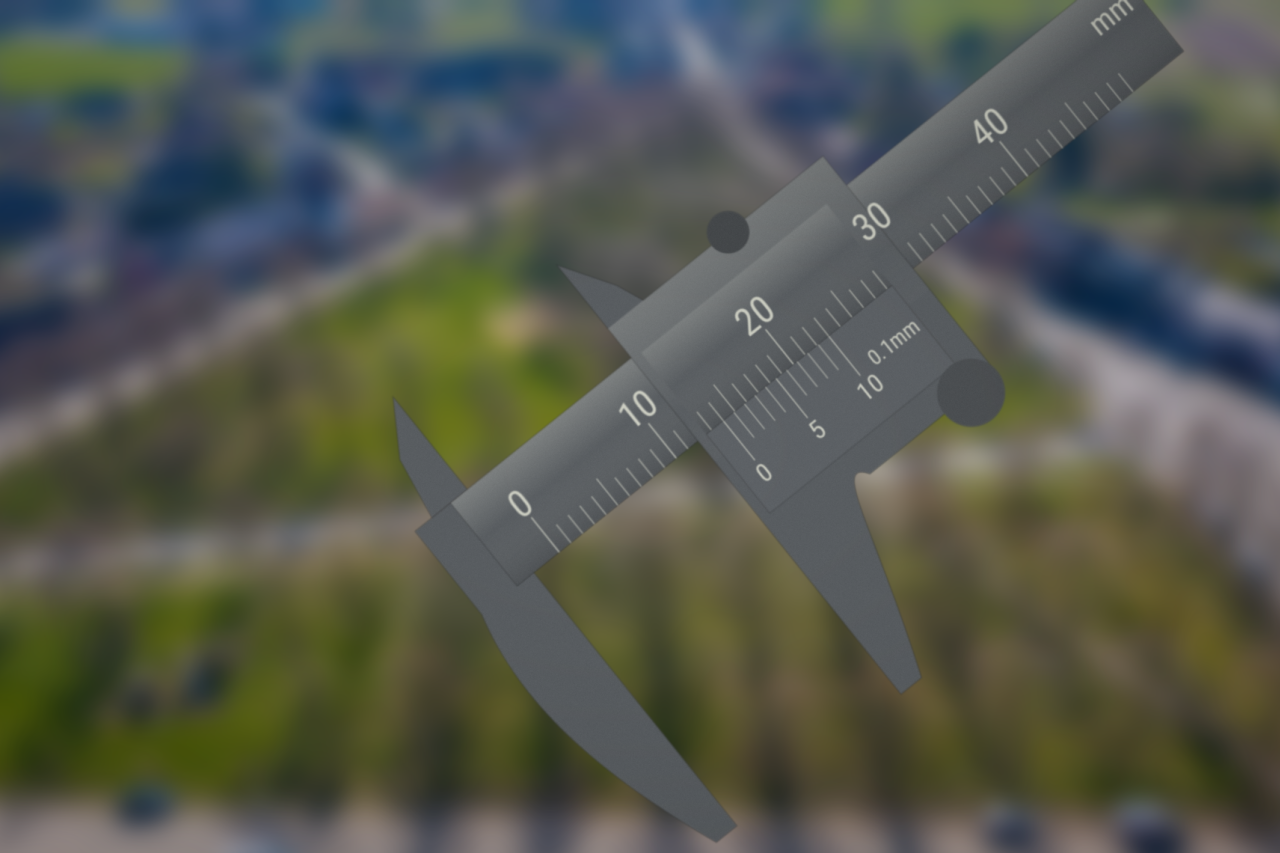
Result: 14.0 (mm)
